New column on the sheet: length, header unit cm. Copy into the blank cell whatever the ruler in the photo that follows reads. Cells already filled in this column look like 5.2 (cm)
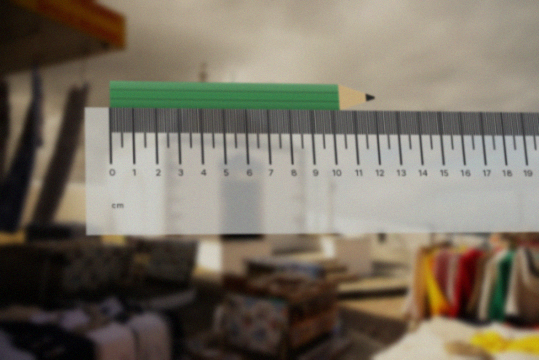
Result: 12 (cm)
